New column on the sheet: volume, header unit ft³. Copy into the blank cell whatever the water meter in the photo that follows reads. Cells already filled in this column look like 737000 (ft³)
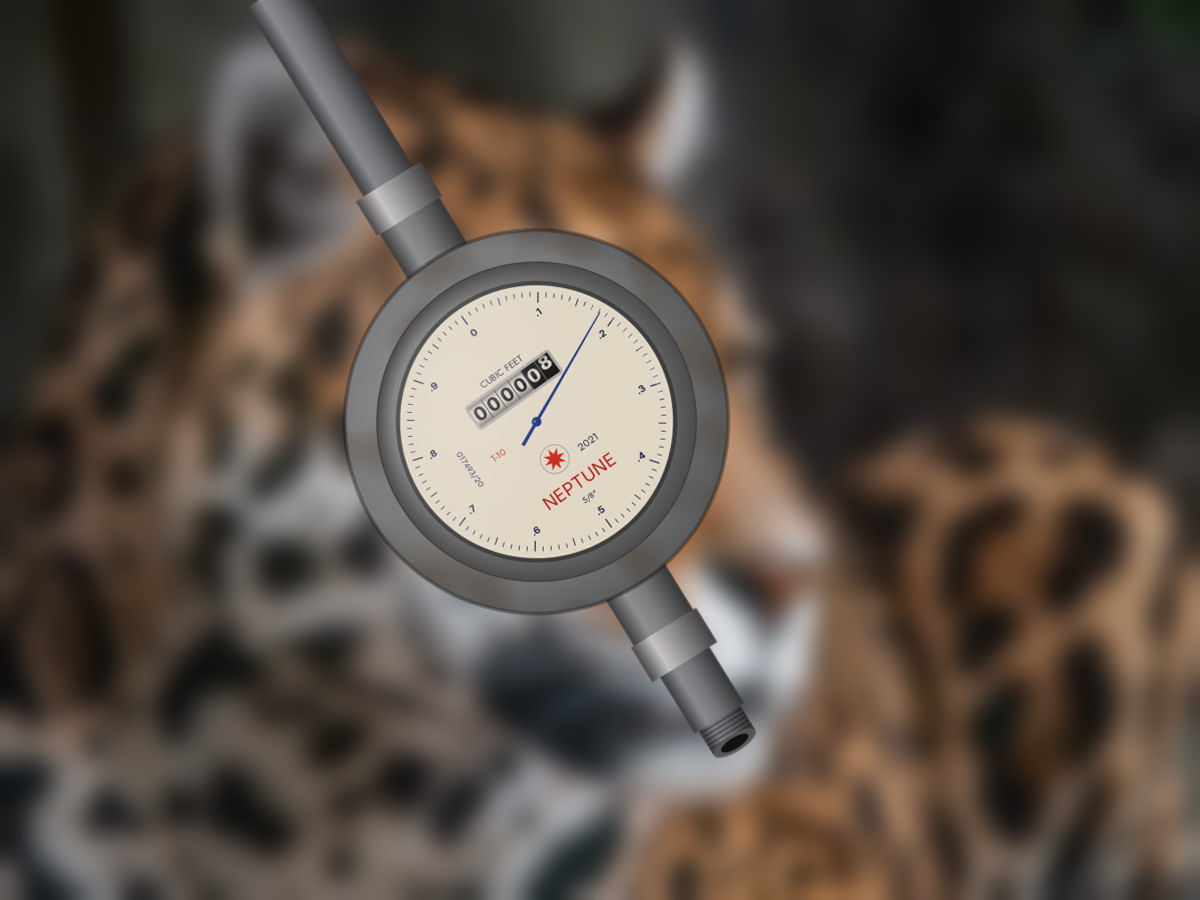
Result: 8.18 (ft³)
